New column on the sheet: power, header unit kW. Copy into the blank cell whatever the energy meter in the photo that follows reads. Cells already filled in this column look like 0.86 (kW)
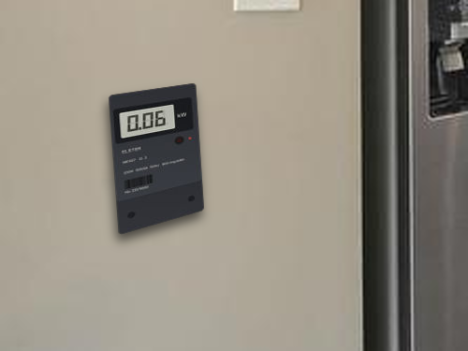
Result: 0.06 (kW)
